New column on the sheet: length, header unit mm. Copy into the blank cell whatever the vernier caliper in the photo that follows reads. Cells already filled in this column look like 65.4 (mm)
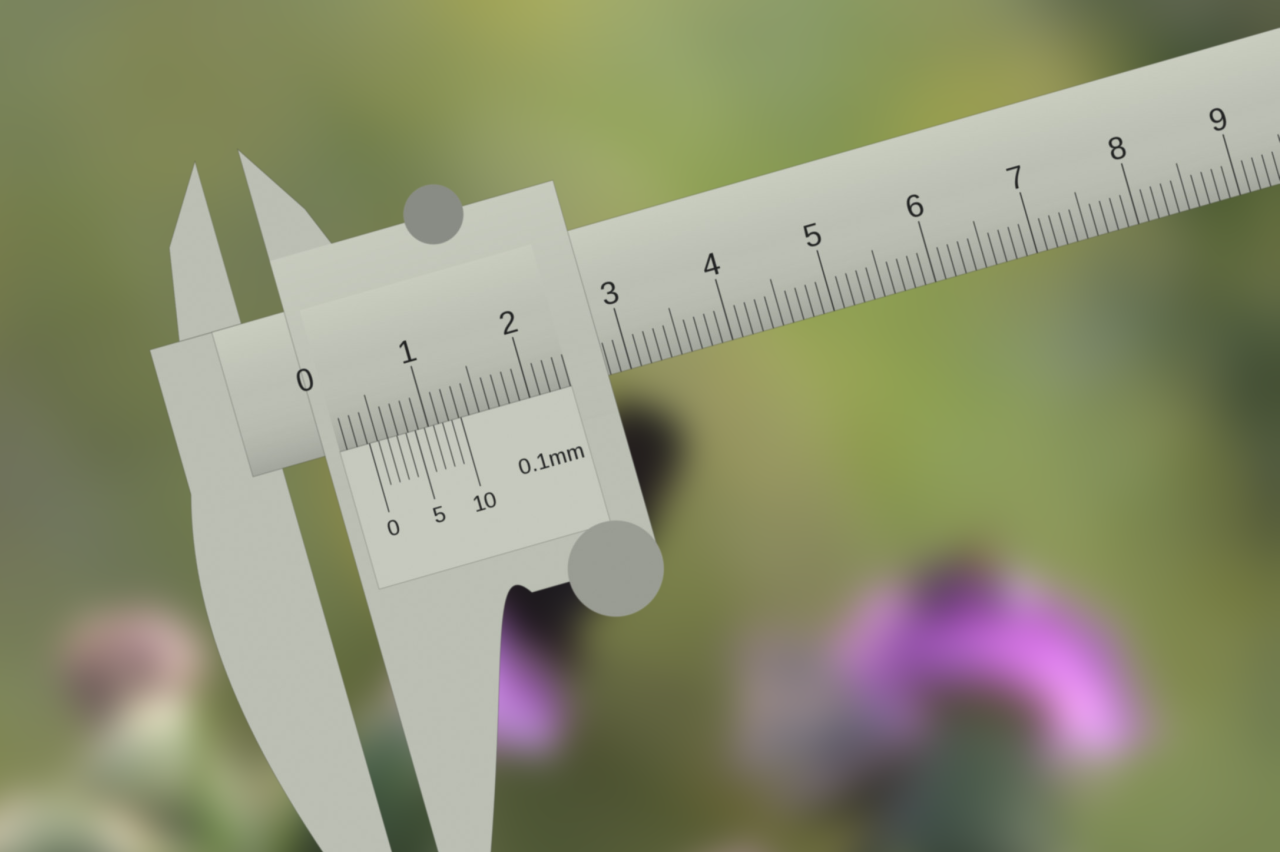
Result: 4.2 (mm)
